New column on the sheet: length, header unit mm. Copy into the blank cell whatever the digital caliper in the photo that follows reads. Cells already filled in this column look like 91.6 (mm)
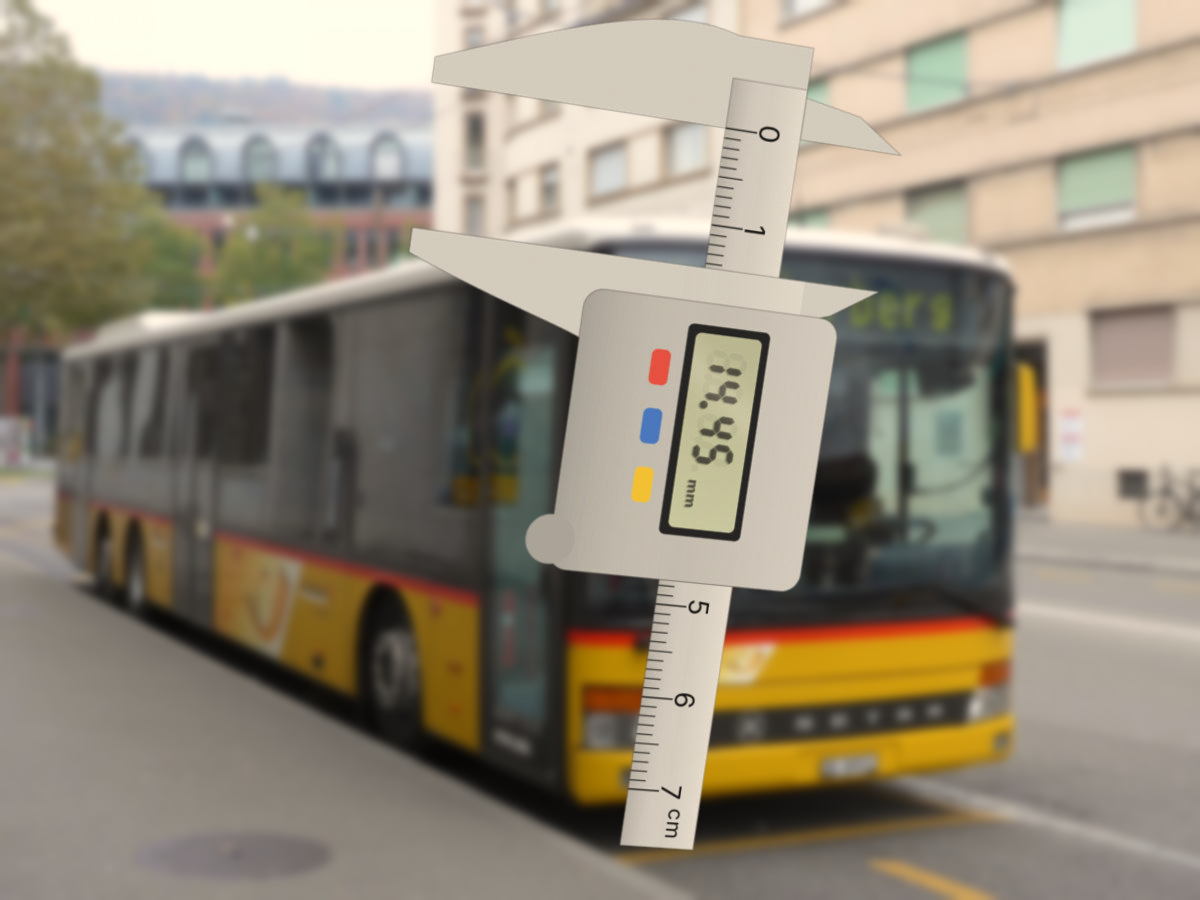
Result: 14.45 (mm)
